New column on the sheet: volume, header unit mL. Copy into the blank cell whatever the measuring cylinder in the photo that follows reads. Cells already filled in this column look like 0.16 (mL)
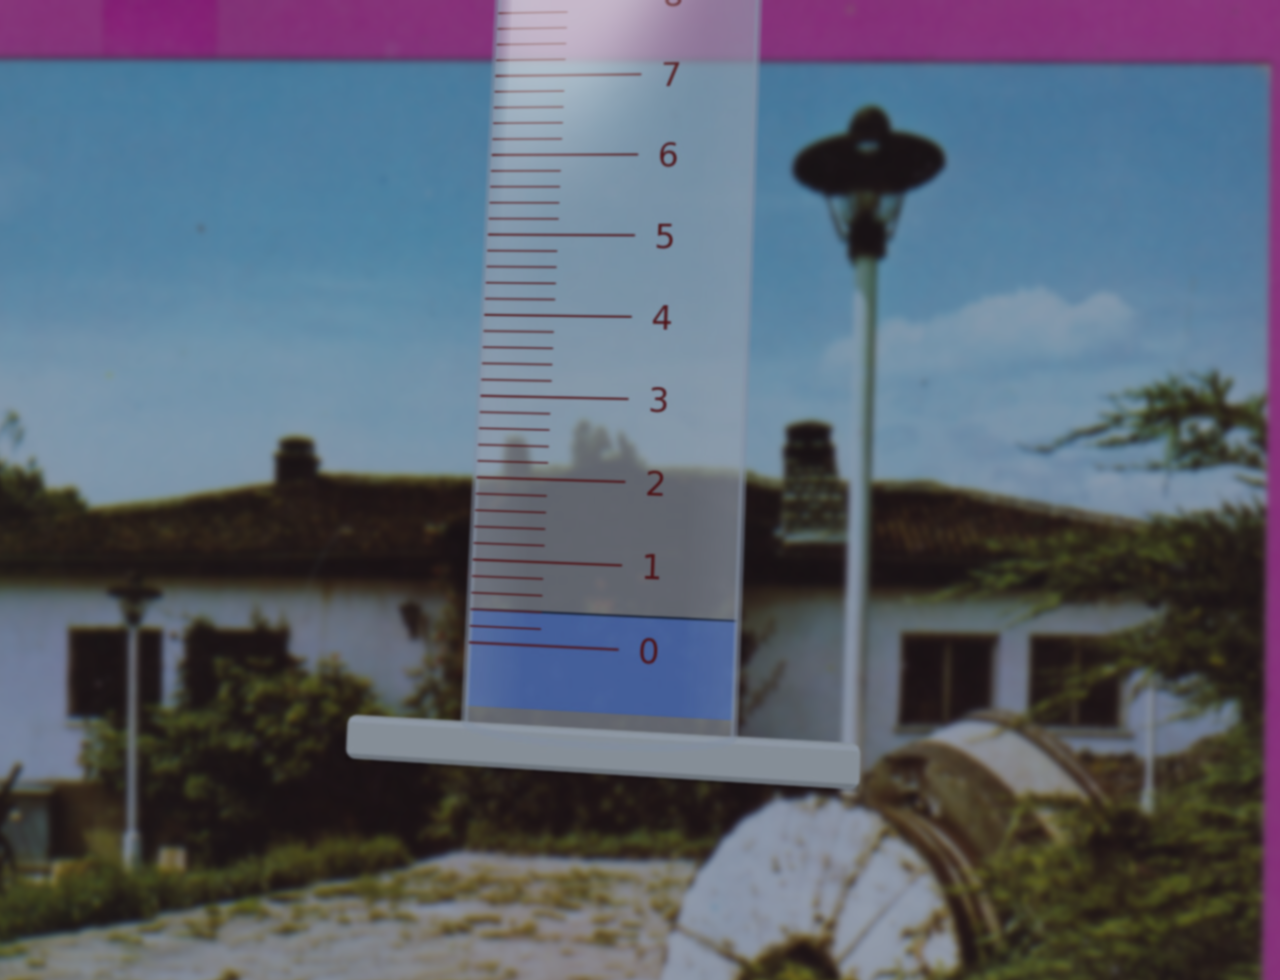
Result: 0.4 (mL)
